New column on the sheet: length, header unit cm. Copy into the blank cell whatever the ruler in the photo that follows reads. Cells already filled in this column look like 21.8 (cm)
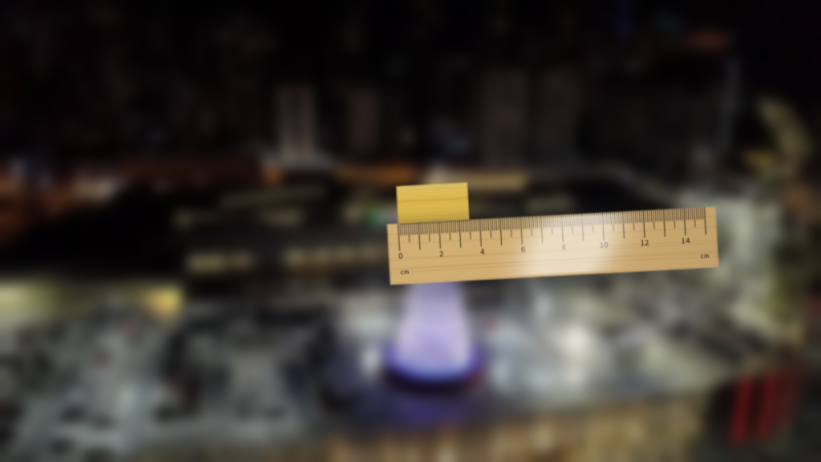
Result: 3.5 (cm)
